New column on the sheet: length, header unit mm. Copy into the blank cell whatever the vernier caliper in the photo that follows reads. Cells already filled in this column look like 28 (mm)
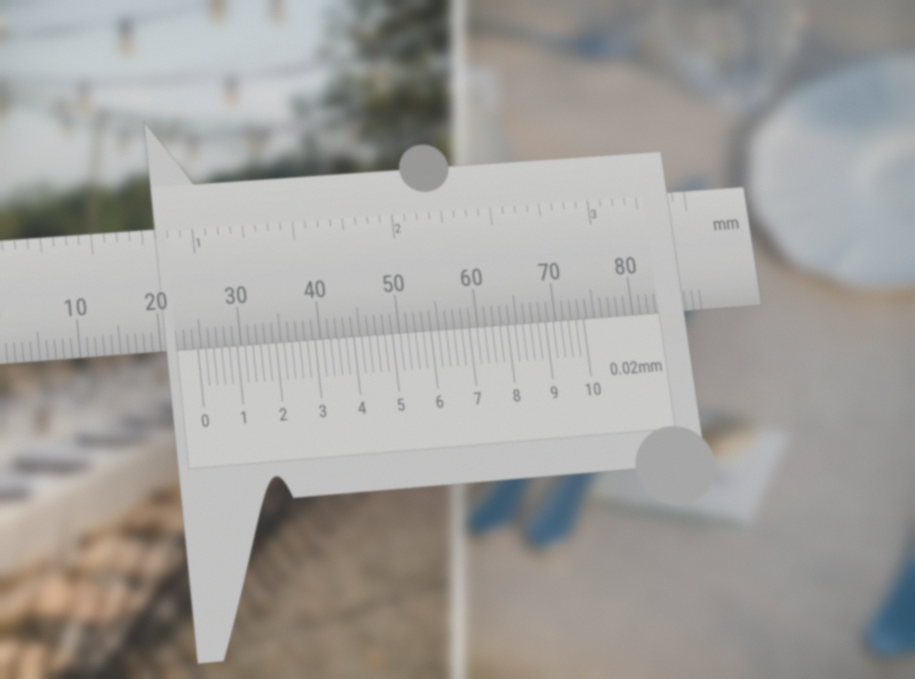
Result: 24.6 (mm)
